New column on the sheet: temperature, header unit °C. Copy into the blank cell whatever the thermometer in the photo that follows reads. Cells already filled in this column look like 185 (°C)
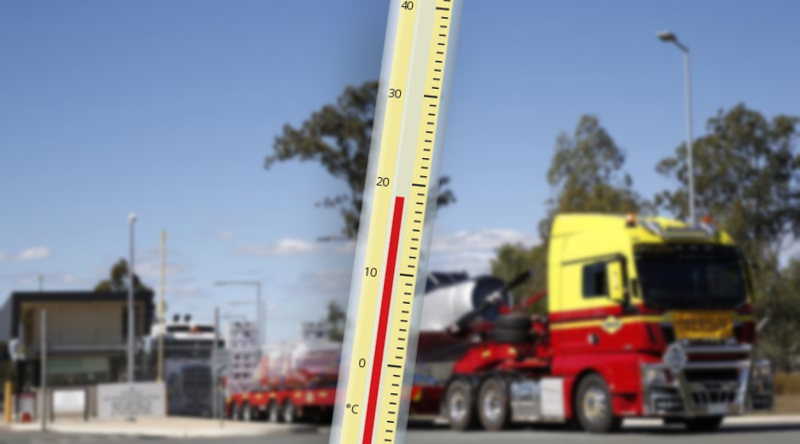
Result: 18.5 (°C)
